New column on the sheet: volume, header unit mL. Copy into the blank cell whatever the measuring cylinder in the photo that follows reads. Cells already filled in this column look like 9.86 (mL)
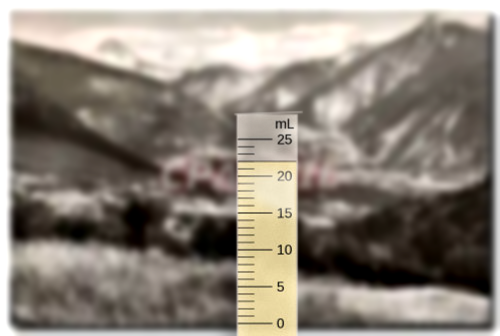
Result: 22 (mL)
